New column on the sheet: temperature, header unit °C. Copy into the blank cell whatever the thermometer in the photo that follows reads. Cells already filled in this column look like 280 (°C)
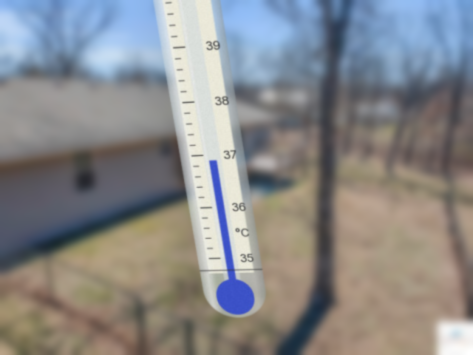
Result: 36.9 (°C)
